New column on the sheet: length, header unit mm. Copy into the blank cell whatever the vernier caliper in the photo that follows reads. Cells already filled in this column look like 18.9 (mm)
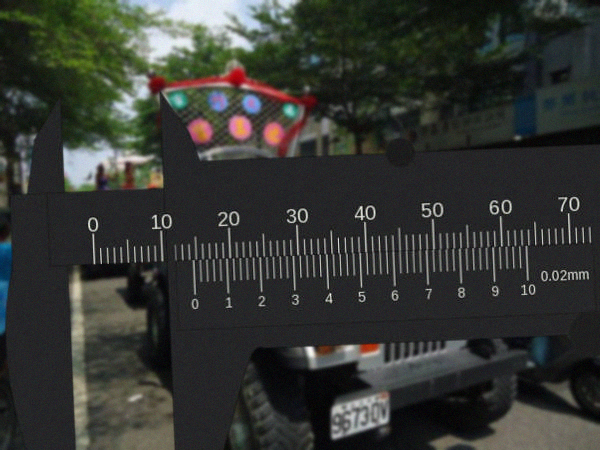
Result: 14.6 (mm)
